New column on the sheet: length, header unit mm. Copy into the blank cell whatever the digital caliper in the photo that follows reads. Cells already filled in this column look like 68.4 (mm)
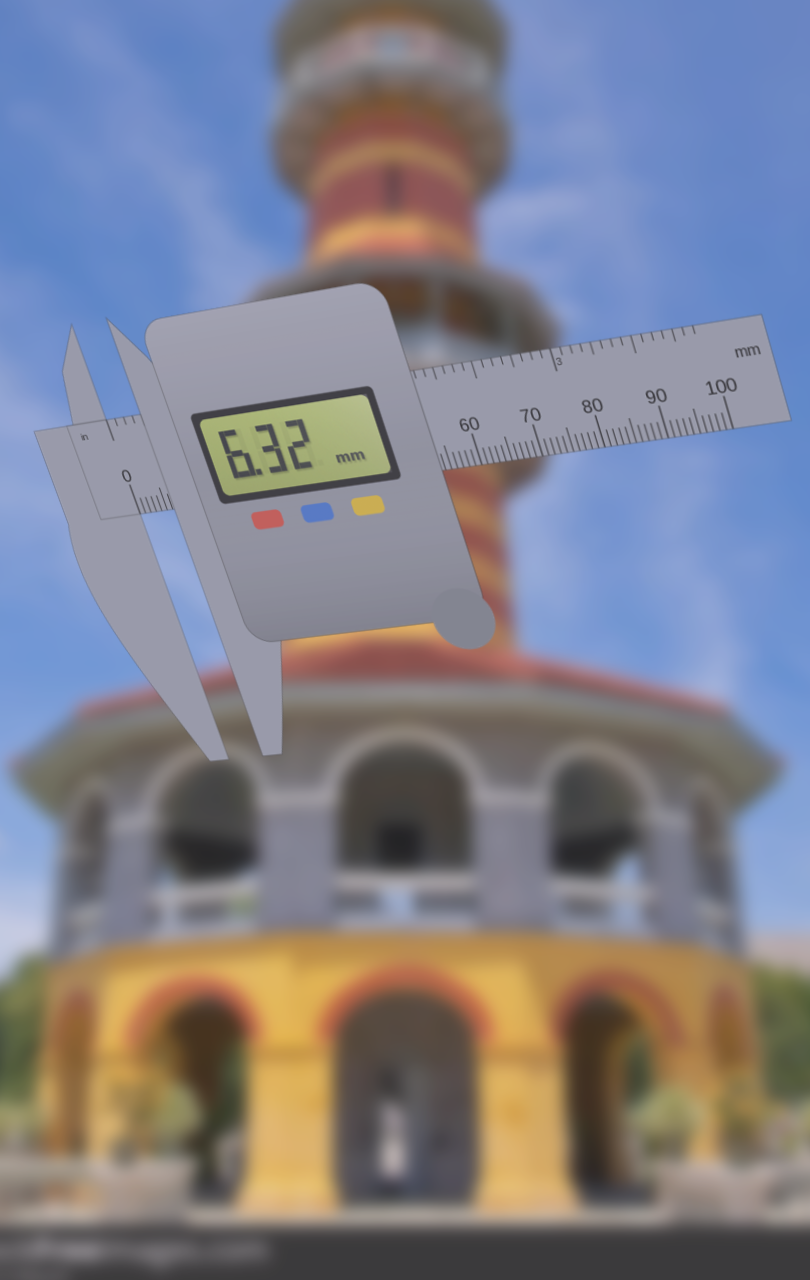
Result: 6.32 (mm)
